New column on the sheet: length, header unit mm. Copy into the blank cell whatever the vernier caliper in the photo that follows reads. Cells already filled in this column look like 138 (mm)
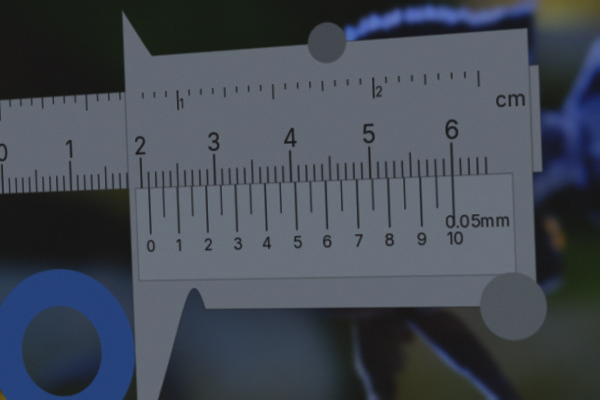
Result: 21.0 (mm)
